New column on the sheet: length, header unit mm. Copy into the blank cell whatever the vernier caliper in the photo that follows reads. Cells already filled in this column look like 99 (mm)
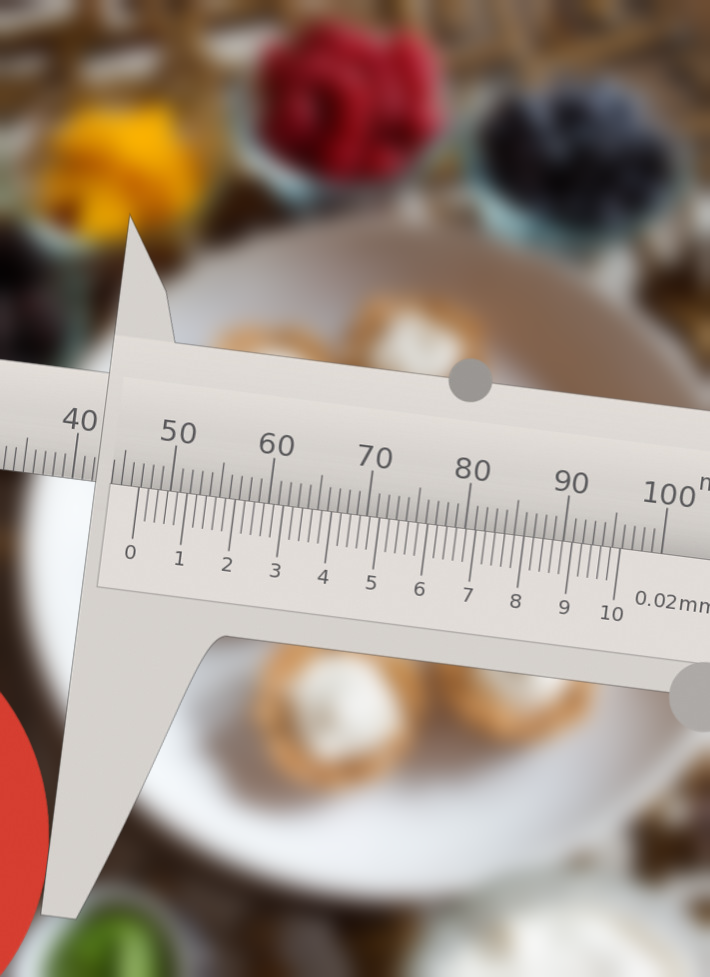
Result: 46.8 (mm)
